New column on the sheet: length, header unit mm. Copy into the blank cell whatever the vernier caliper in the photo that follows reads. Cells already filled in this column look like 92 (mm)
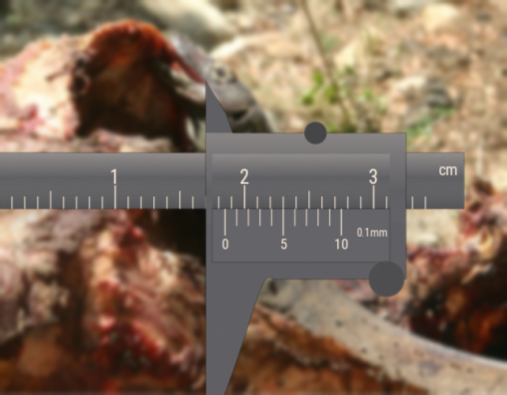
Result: 18.5 (mm)
